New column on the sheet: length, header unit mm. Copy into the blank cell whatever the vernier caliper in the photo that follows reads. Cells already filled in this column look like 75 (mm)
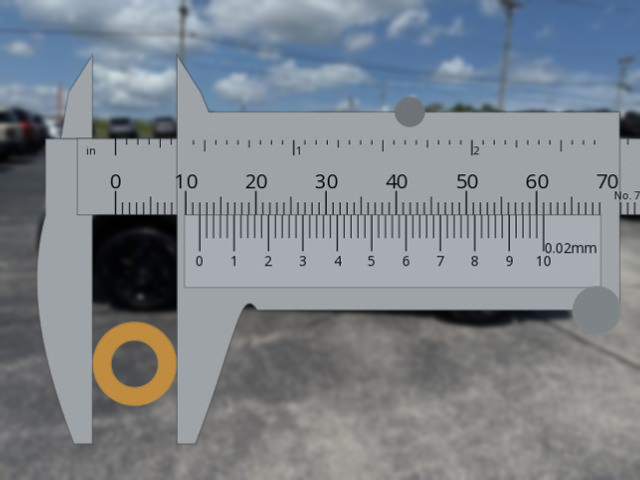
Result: 12.0 (mm)
